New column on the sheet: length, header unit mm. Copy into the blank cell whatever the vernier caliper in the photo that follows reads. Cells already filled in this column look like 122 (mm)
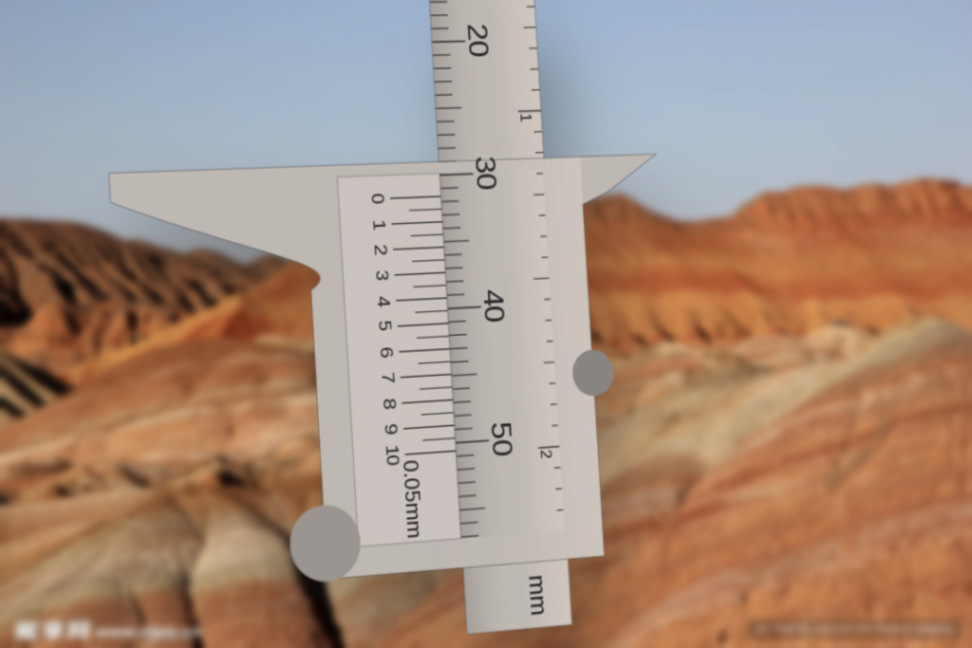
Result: 31.6 (mm)
